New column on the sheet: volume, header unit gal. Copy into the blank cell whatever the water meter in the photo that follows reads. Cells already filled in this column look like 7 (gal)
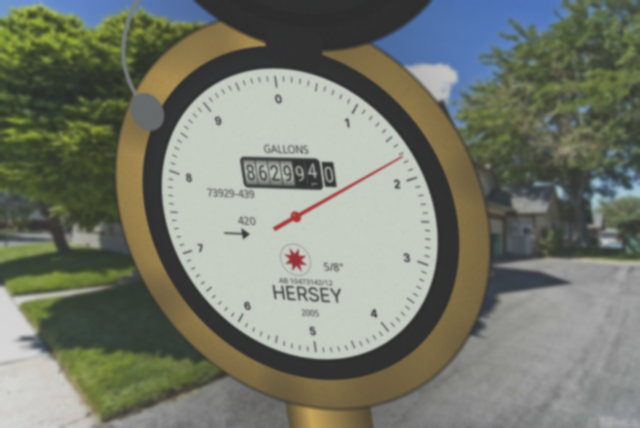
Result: 8629941.7 (gal)
